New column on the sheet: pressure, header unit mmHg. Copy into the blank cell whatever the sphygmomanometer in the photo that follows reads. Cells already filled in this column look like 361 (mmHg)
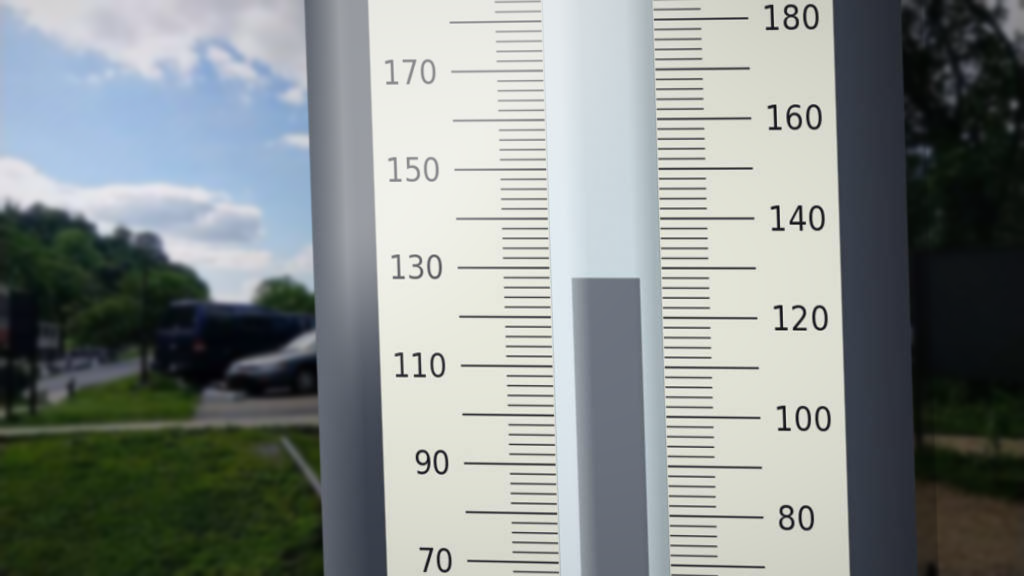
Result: 128 (mmHg)
